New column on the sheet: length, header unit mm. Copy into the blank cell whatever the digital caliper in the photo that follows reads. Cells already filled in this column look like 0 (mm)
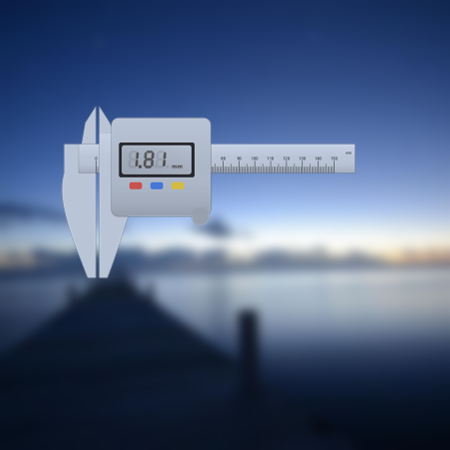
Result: 1.81 (mm)
